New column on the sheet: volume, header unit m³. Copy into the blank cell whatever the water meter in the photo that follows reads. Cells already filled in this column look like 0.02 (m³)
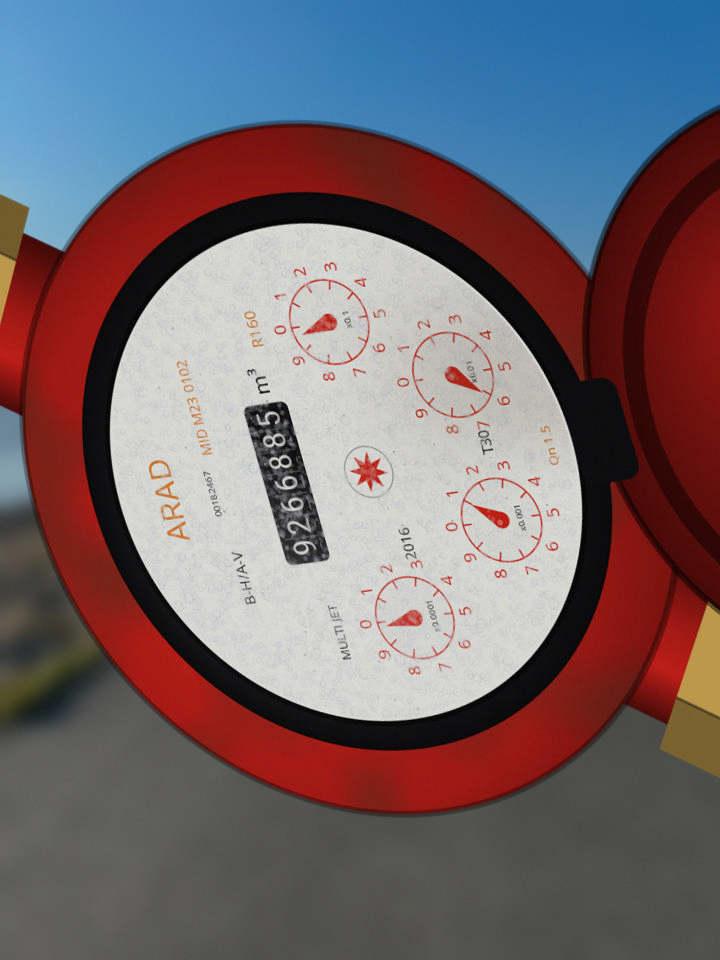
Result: 9266884.9609 (m³)
